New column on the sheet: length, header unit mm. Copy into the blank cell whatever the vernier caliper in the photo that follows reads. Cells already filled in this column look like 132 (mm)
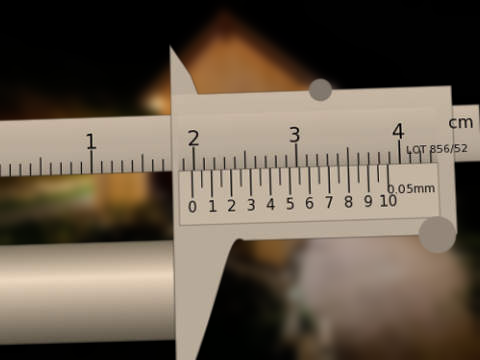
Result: 19.8 (mm)
